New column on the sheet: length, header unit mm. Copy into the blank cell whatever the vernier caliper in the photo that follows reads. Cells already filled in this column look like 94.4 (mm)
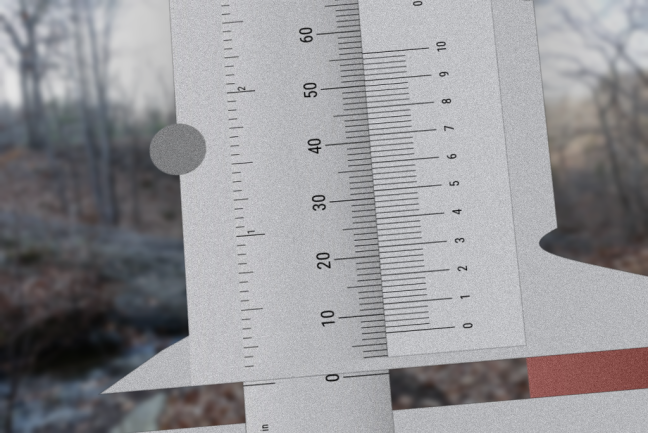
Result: 6.8 (mm)
